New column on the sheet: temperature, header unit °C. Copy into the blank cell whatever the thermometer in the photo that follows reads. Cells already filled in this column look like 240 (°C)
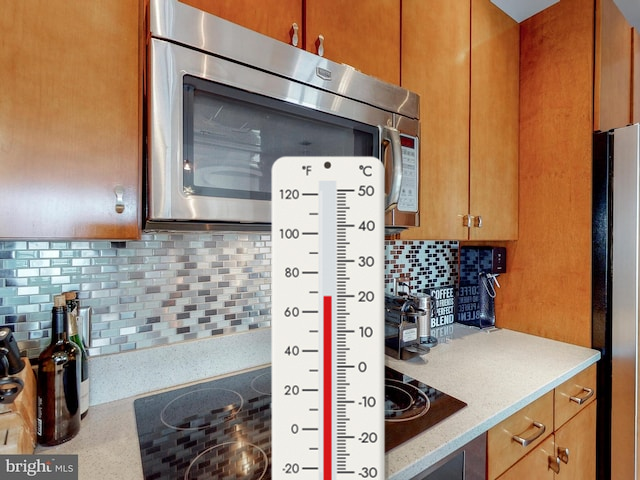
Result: 20 (°C)
